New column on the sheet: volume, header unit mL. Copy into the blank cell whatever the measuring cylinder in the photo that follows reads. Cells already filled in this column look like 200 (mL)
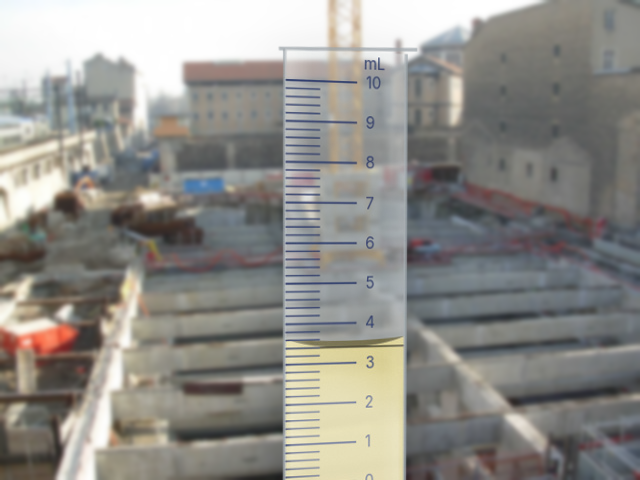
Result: 3.4 (mL)
